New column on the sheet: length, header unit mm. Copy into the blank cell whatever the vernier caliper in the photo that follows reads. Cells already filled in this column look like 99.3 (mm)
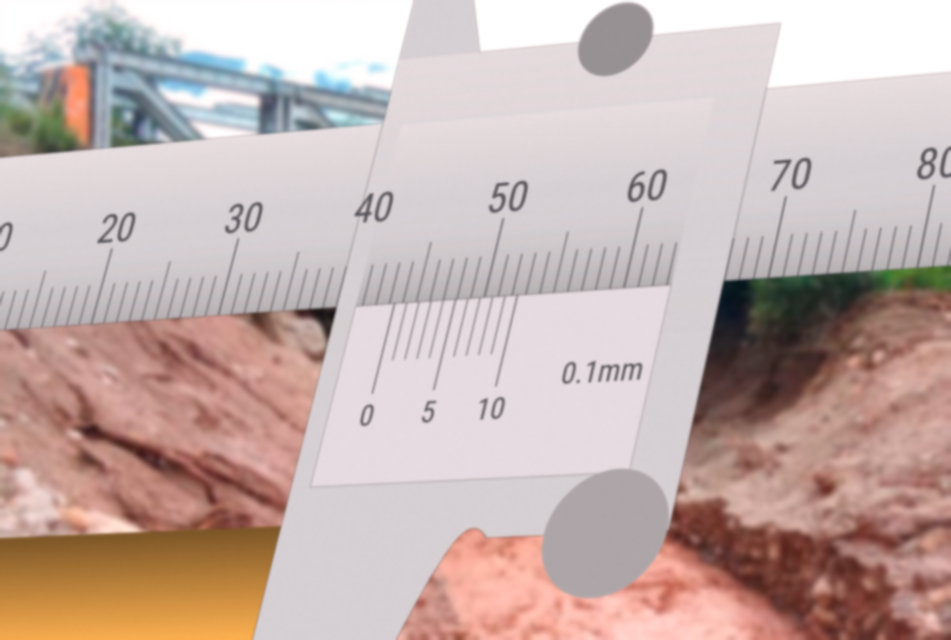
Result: 43.4 (mm)
